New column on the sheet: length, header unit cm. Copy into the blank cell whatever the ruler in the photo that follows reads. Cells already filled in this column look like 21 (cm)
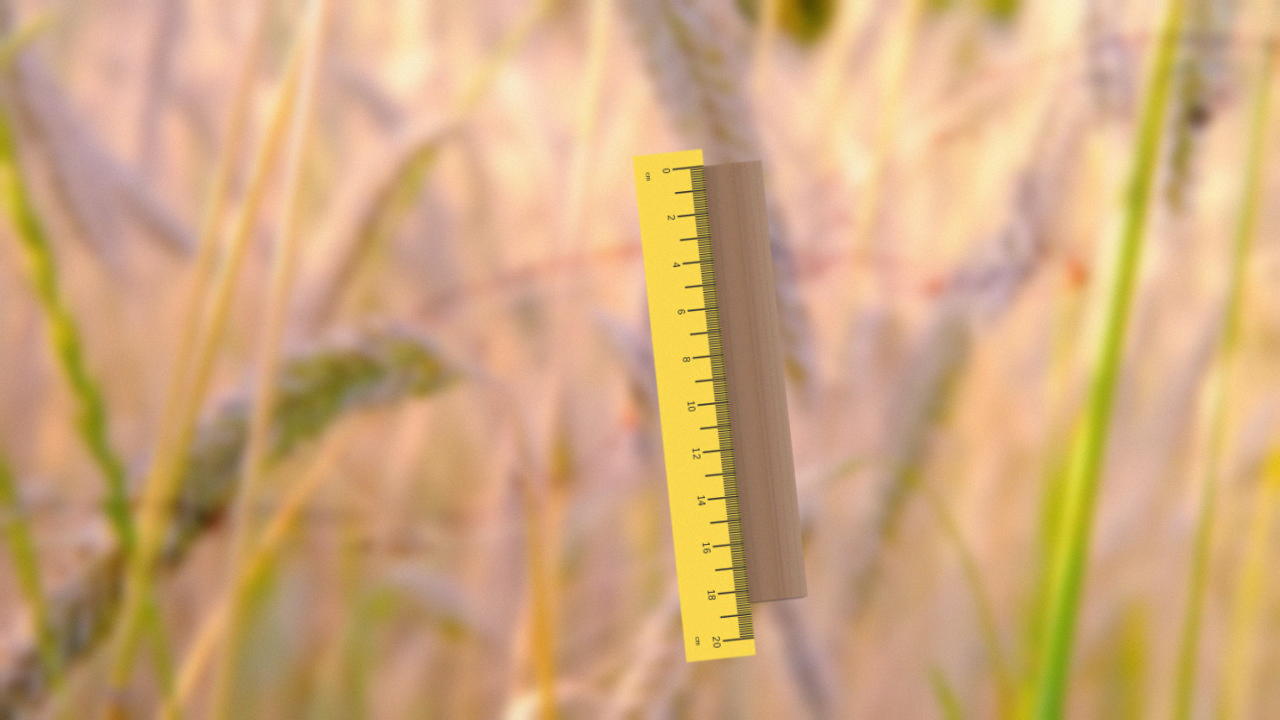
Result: 18.5 (cm)
